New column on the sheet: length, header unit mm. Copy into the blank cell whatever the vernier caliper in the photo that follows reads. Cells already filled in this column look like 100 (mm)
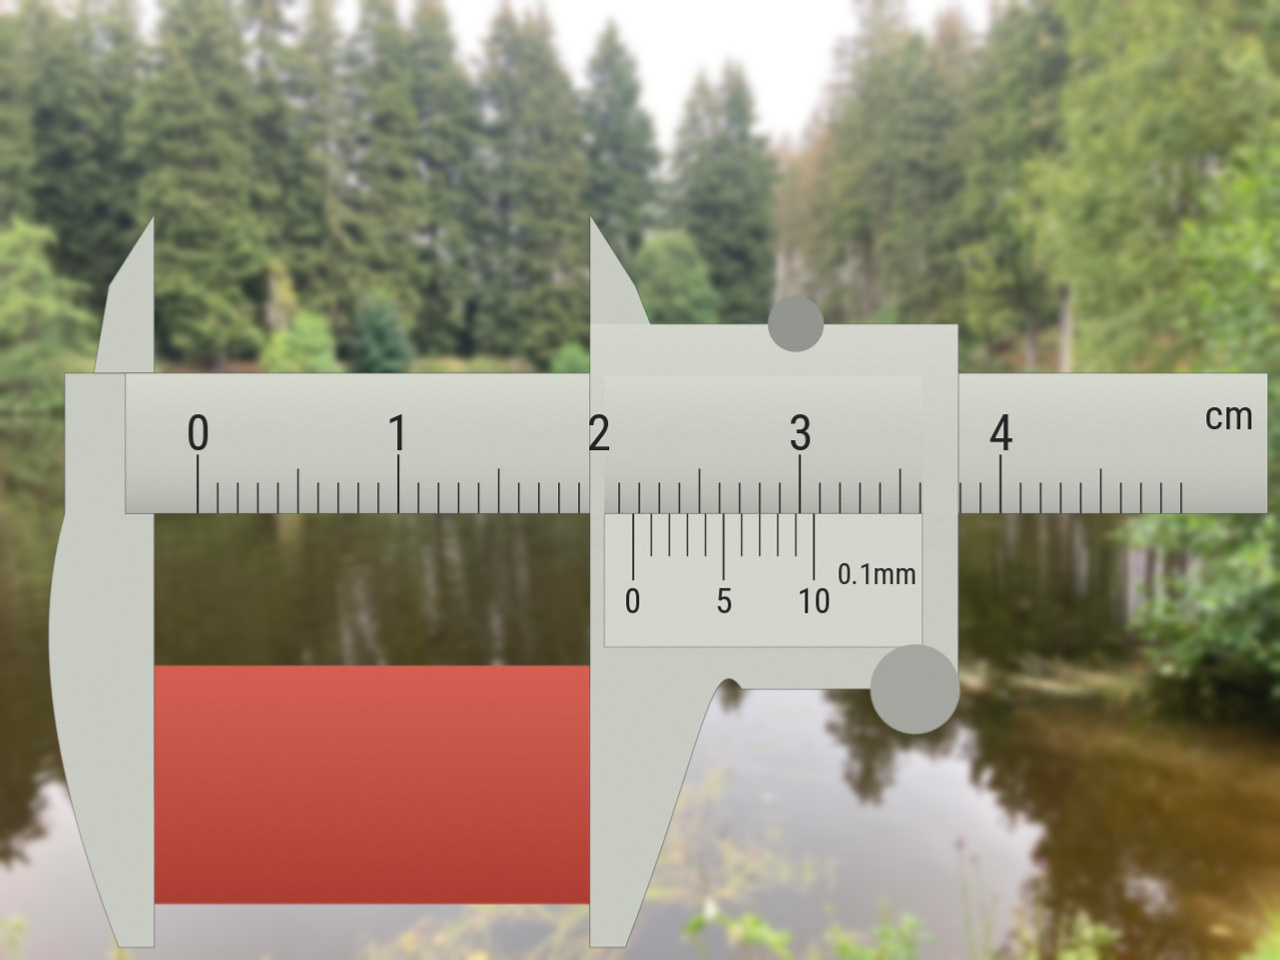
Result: 21.7 (mm)
